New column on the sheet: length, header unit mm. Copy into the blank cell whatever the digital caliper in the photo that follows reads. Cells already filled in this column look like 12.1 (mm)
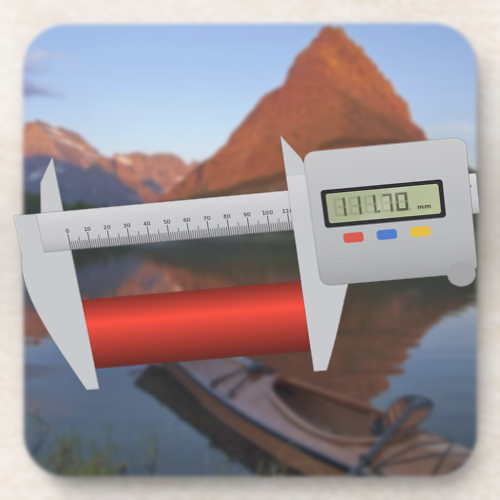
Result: 111.70 (mm)
